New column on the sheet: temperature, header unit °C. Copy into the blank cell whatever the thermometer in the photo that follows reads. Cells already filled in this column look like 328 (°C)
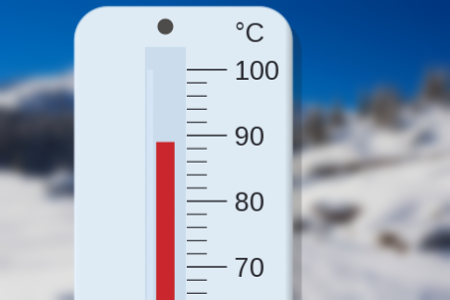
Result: 89 (°C)
